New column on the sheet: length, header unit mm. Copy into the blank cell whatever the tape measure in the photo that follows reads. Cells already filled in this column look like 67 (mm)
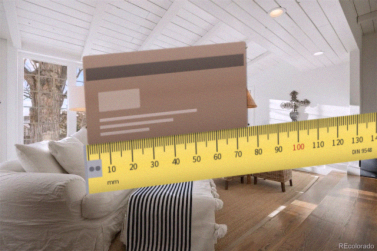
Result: 75 (mm)
